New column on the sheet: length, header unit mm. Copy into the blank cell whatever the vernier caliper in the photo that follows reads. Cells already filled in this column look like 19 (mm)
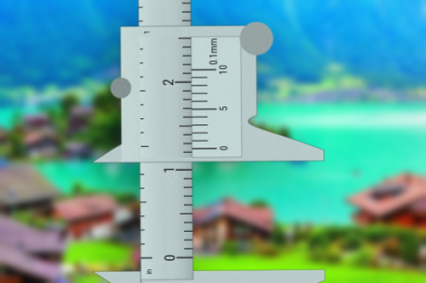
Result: 12.4 (mm)
